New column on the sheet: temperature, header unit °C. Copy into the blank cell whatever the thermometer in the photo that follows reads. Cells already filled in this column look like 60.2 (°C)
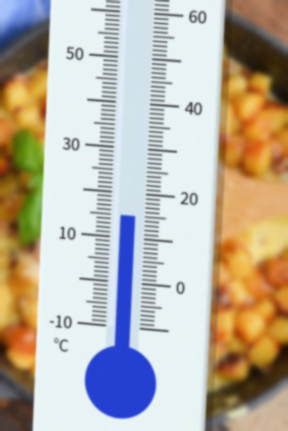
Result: 15 (°C)
